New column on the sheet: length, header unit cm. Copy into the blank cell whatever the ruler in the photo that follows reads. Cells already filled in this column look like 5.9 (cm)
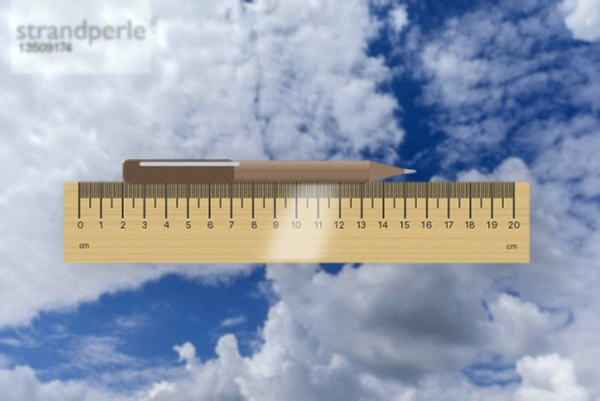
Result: 13.5 (cm)
